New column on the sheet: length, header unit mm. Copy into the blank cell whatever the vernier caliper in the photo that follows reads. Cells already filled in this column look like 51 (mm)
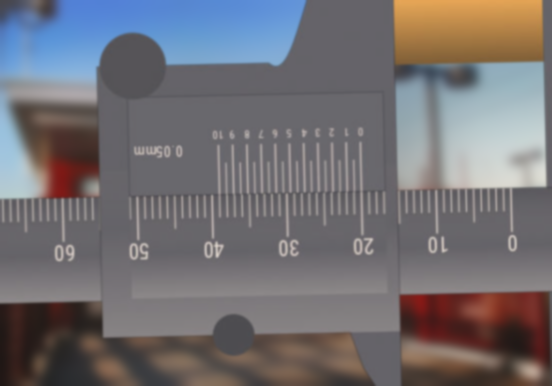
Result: 20.0 (mm)
